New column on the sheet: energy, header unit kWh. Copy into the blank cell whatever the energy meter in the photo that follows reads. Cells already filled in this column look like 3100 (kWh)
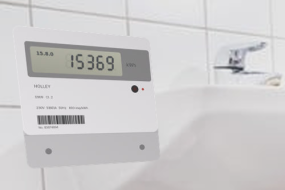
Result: 15369 (kWh)
